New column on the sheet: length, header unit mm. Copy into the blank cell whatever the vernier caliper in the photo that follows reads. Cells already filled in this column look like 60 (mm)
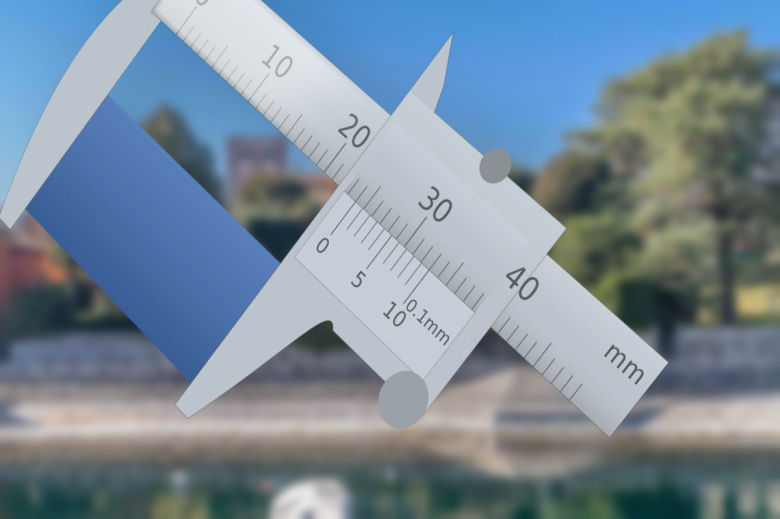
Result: 24.0 (mm)
